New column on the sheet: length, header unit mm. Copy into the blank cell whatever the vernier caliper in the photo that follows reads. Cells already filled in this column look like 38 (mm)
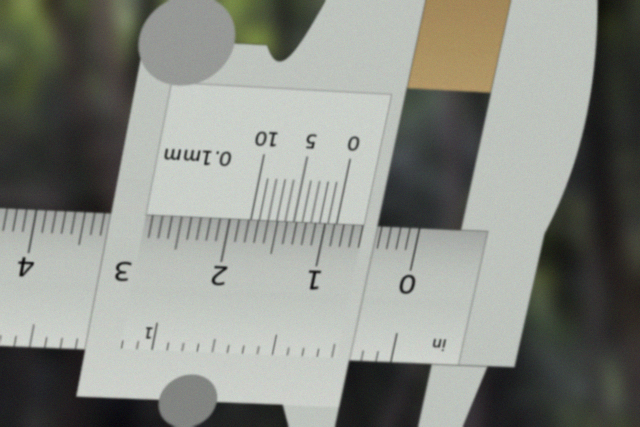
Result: 8.8 (mm)
